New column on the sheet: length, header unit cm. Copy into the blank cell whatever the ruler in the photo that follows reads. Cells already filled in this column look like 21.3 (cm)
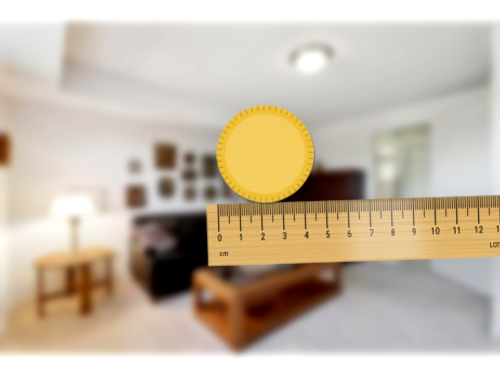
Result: 4.5 (cm)
